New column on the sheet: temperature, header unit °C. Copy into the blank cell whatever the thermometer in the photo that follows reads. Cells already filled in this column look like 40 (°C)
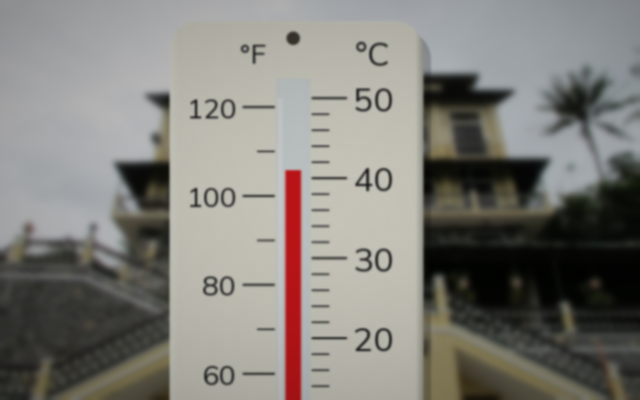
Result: 41 (°C)
